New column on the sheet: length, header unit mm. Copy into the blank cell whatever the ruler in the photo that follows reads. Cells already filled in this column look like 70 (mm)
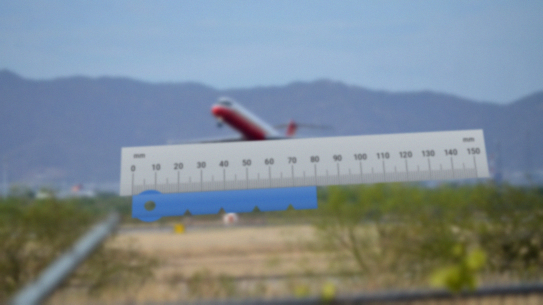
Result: 80 (mm)
